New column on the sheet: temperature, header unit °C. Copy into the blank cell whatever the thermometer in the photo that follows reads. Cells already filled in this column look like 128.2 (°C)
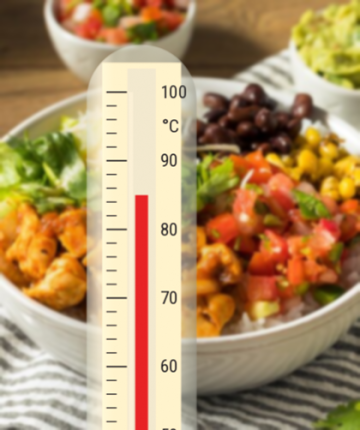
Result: 85 (°C)
